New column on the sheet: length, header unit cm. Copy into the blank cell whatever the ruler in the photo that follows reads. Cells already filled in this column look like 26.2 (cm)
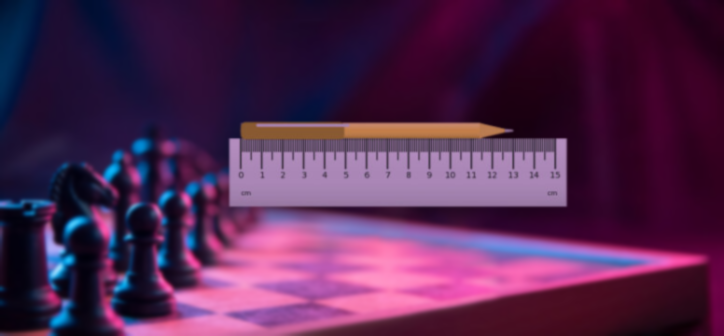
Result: 13 (cm)
